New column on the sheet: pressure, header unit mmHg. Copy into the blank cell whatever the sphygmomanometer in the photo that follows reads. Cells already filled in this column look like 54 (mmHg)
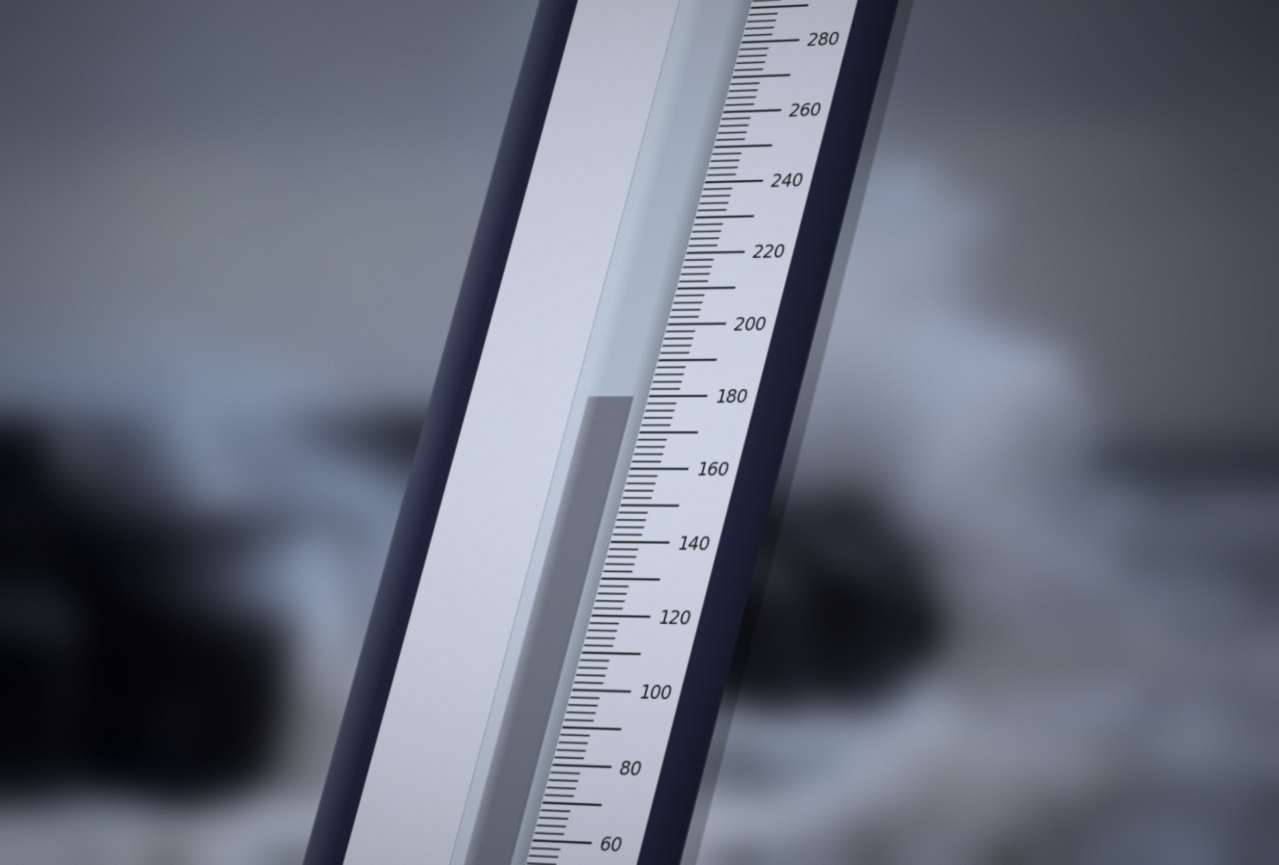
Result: 180 (mmHg)
